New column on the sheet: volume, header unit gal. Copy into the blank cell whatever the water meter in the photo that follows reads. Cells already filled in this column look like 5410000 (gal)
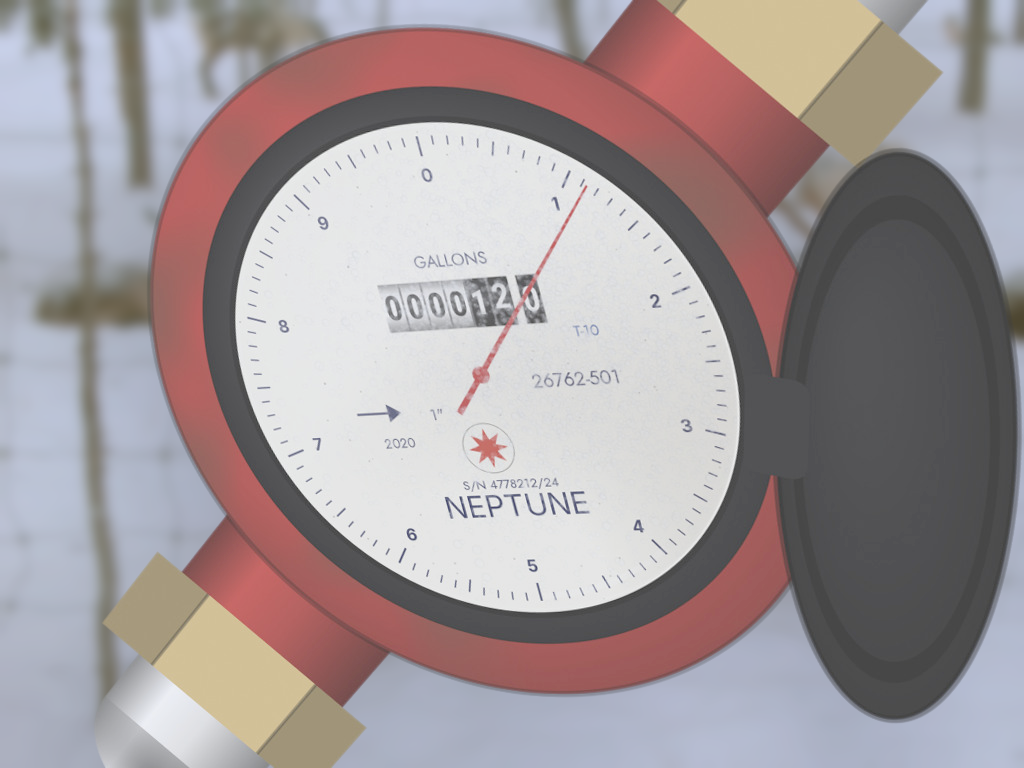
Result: 121.1 (gal)
